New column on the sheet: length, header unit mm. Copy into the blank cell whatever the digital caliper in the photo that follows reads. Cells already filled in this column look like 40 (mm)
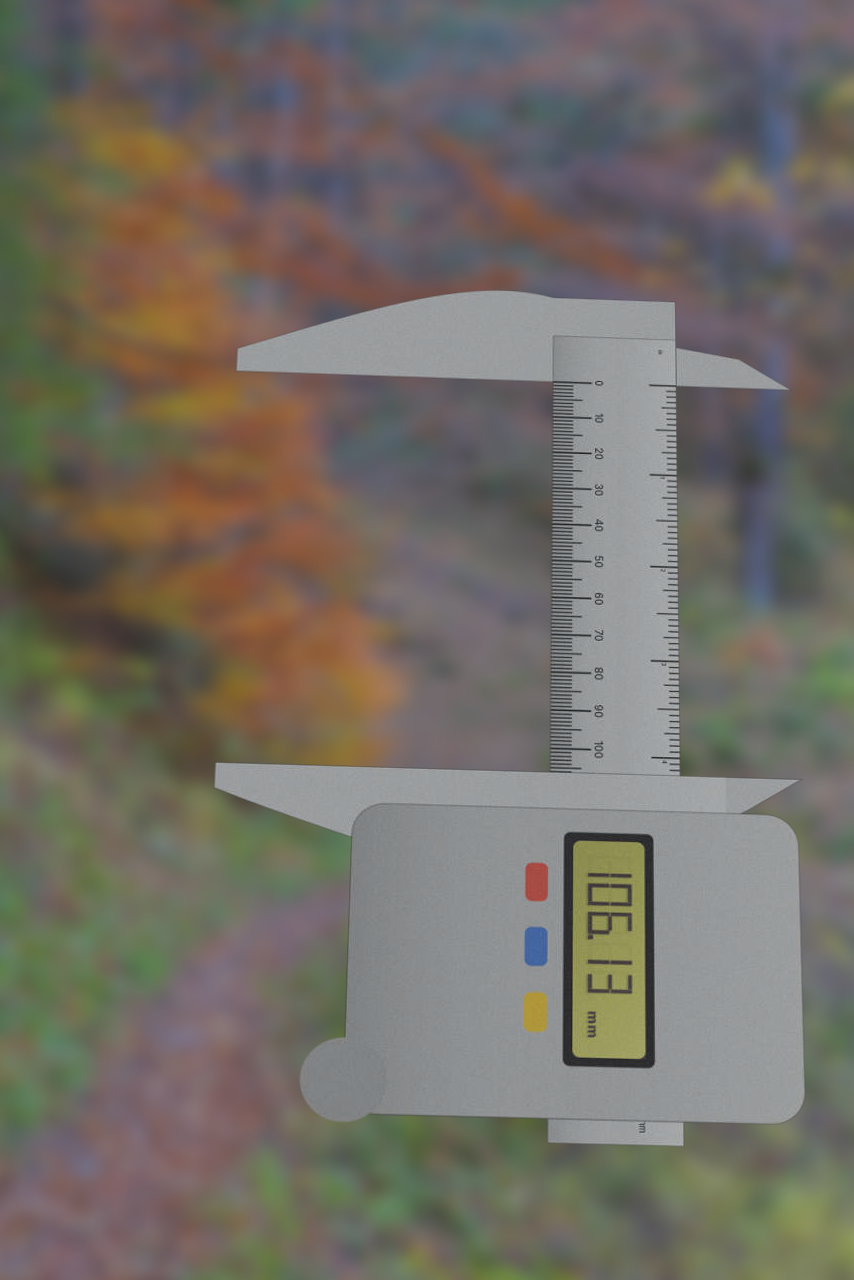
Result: 106.13 (mm)
